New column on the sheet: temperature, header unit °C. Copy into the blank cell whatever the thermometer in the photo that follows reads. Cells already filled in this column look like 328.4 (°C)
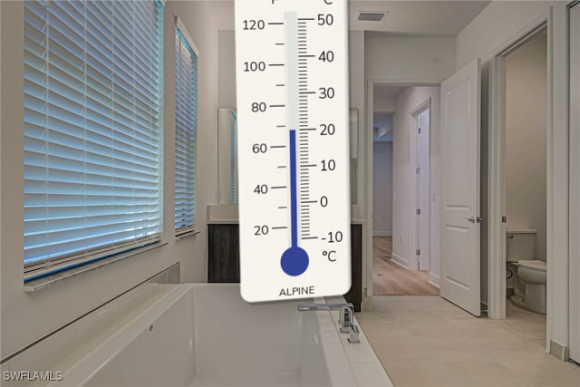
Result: 20 (°C)
